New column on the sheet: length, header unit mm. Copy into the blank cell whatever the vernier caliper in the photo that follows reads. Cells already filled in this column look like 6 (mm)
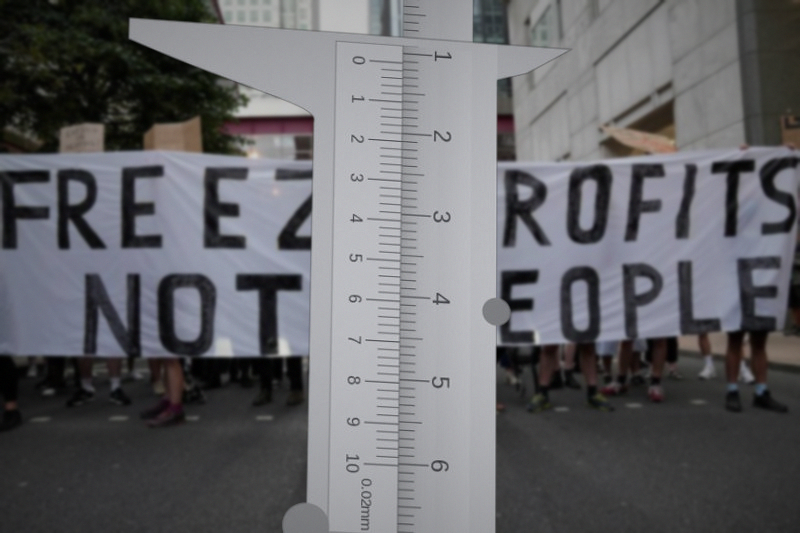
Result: 11.2 (mm)
